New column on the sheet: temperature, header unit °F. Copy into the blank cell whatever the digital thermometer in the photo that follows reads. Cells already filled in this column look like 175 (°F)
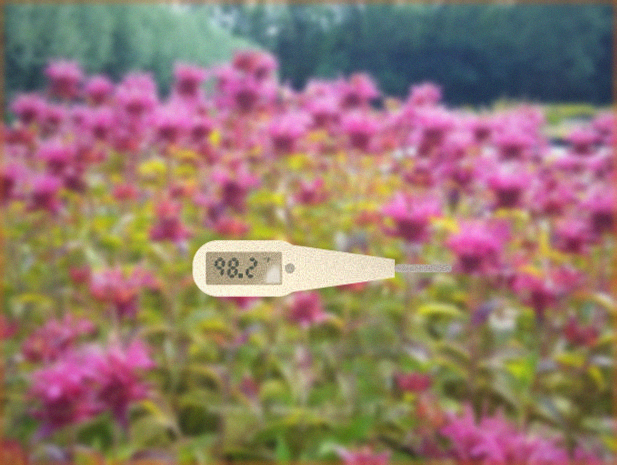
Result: 98.2 (°F)
